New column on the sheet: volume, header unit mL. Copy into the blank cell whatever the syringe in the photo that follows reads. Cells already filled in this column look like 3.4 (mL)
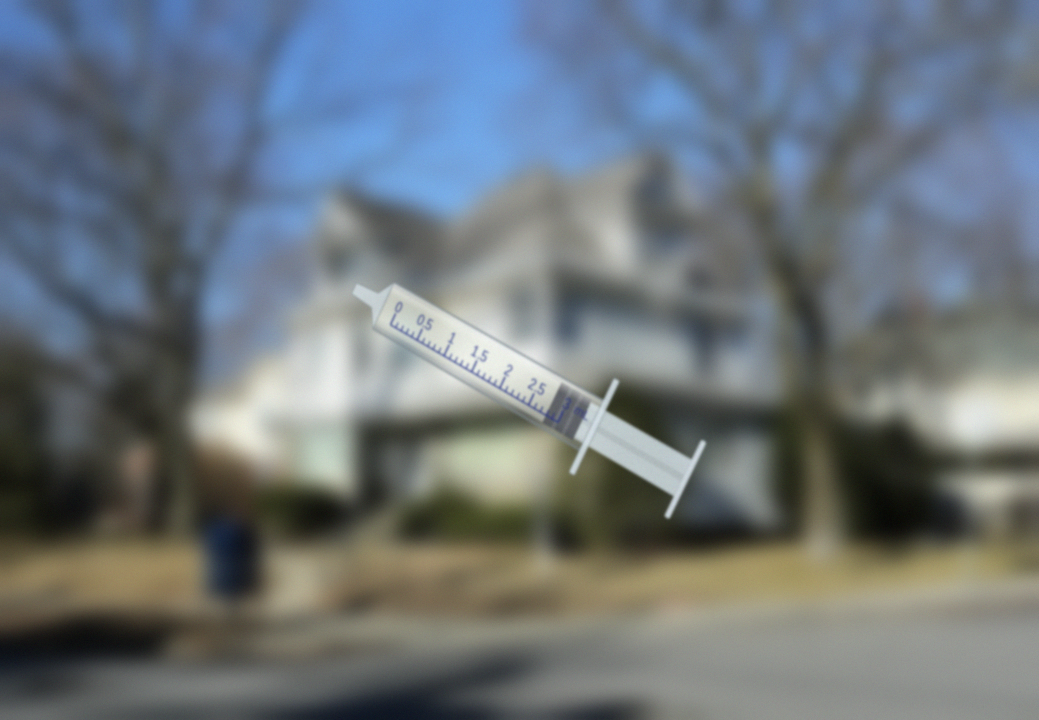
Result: 2.8 (mL)
